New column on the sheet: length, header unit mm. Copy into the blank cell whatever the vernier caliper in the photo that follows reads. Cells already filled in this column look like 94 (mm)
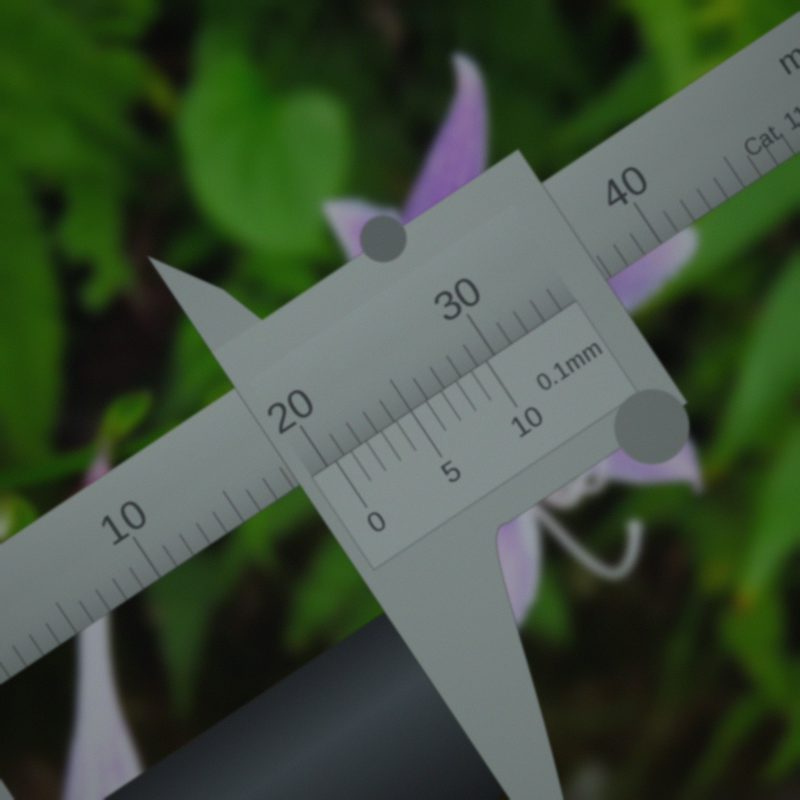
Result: 20.5 (mm)
